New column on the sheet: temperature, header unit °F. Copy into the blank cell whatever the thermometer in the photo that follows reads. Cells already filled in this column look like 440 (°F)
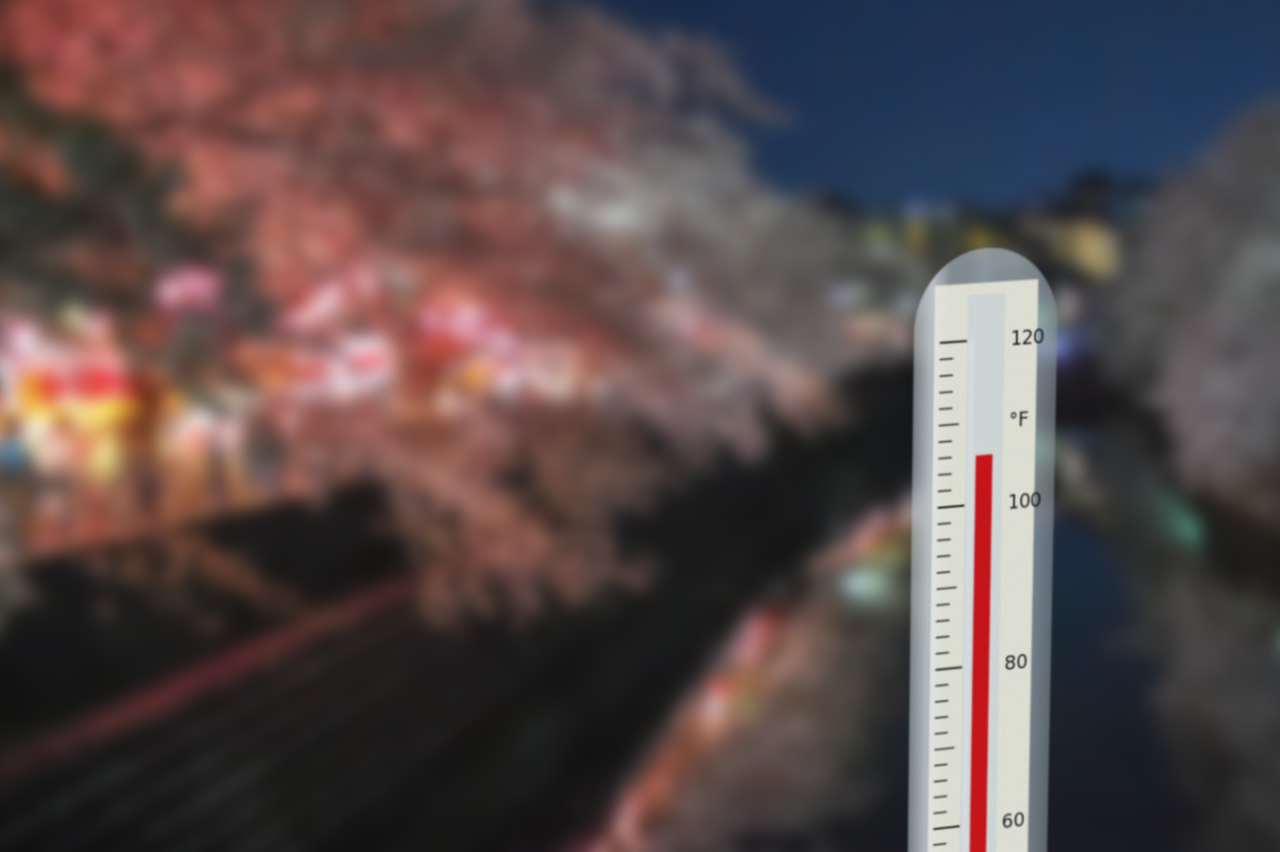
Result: 106 (°F)
